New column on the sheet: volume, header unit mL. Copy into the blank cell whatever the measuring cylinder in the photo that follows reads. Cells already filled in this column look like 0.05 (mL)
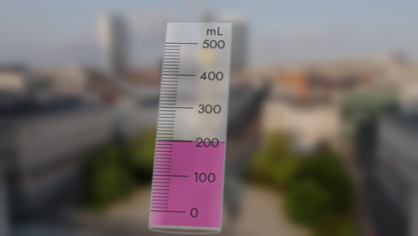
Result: 200 (mL)
